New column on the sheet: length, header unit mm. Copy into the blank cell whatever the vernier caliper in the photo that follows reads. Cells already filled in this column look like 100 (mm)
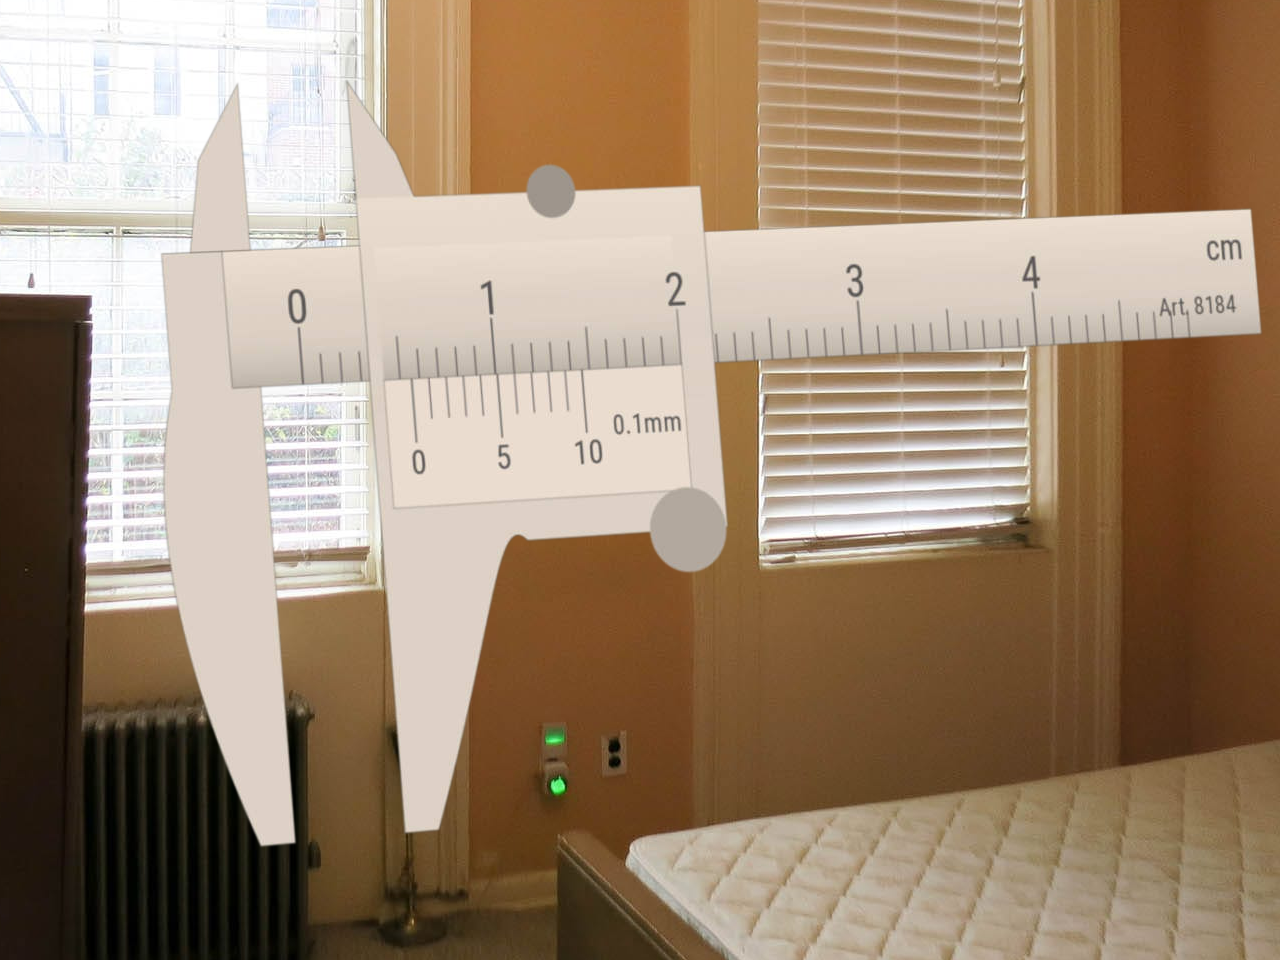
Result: 5.6 (mm)
